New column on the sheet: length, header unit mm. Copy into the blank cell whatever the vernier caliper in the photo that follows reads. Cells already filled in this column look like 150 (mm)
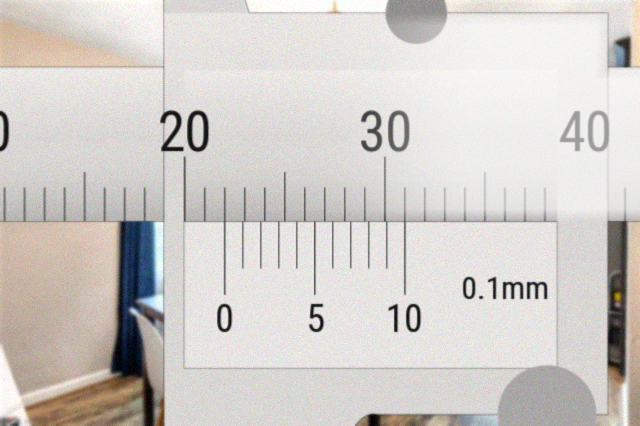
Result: 22.0 (mm)
